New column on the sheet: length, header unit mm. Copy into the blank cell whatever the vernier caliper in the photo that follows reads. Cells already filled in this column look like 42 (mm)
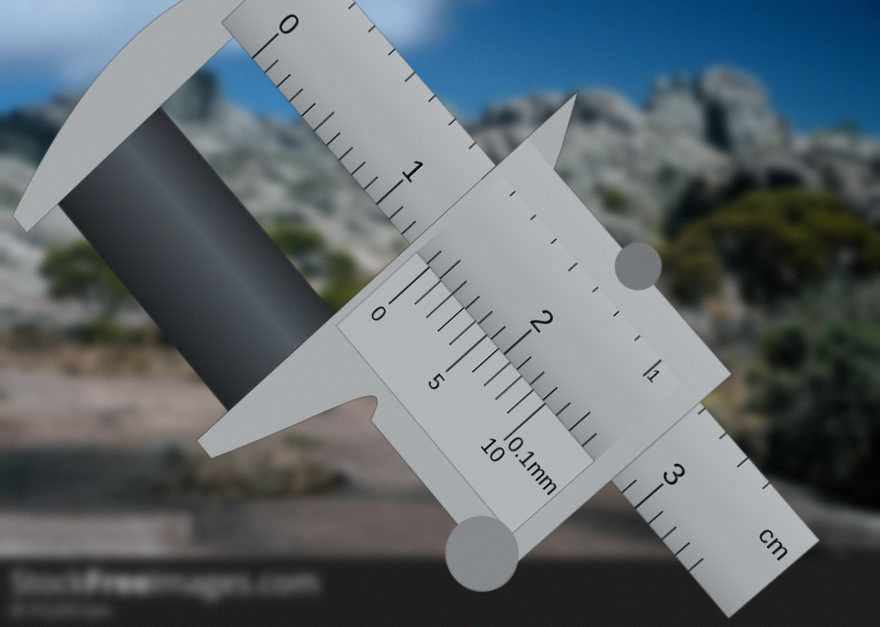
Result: 14.2 (mm)
